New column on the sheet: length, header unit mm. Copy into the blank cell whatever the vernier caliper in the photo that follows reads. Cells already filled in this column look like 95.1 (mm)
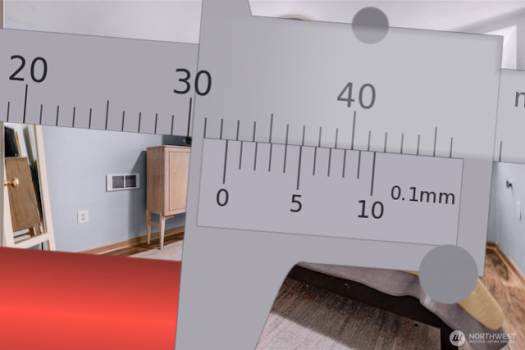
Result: 32.4 (mm)
